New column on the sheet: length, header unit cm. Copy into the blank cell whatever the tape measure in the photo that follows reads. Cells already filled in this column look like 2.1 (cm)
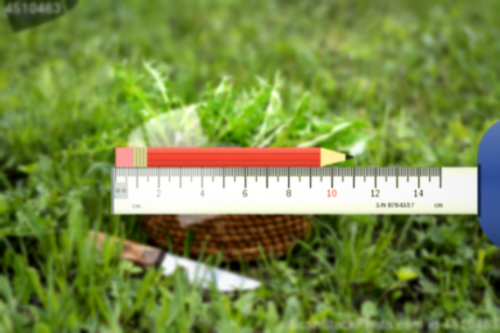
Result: 11 (cm)
